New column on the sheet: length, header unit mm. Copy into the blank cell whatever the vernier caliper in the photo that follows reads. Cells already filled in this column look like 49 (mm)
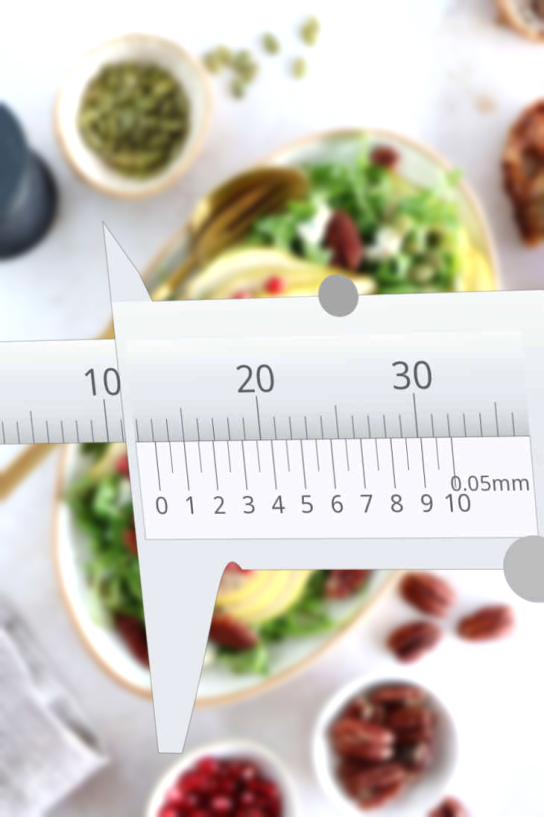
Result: 13.1 (mm)
